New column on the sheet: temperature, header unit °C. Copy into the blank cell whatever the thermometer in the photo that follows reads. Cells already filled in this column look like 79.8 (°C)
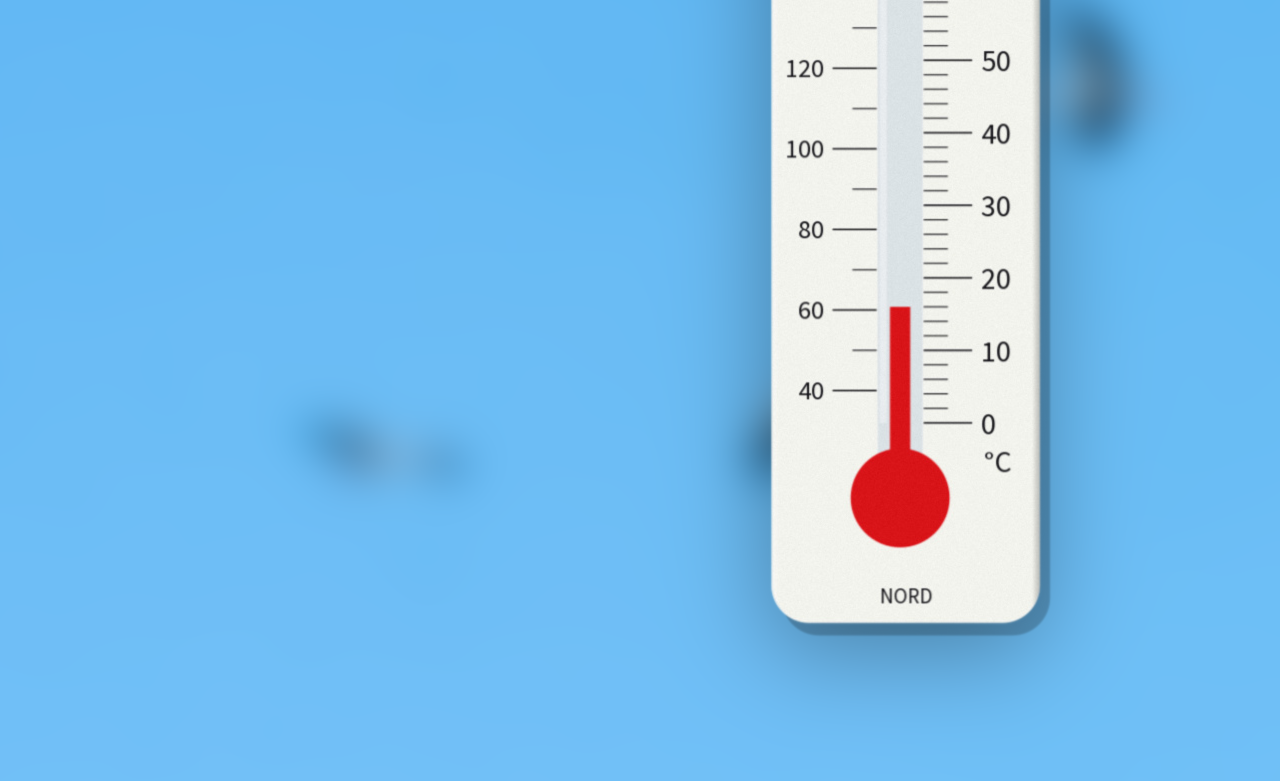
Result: 16 (°C)
